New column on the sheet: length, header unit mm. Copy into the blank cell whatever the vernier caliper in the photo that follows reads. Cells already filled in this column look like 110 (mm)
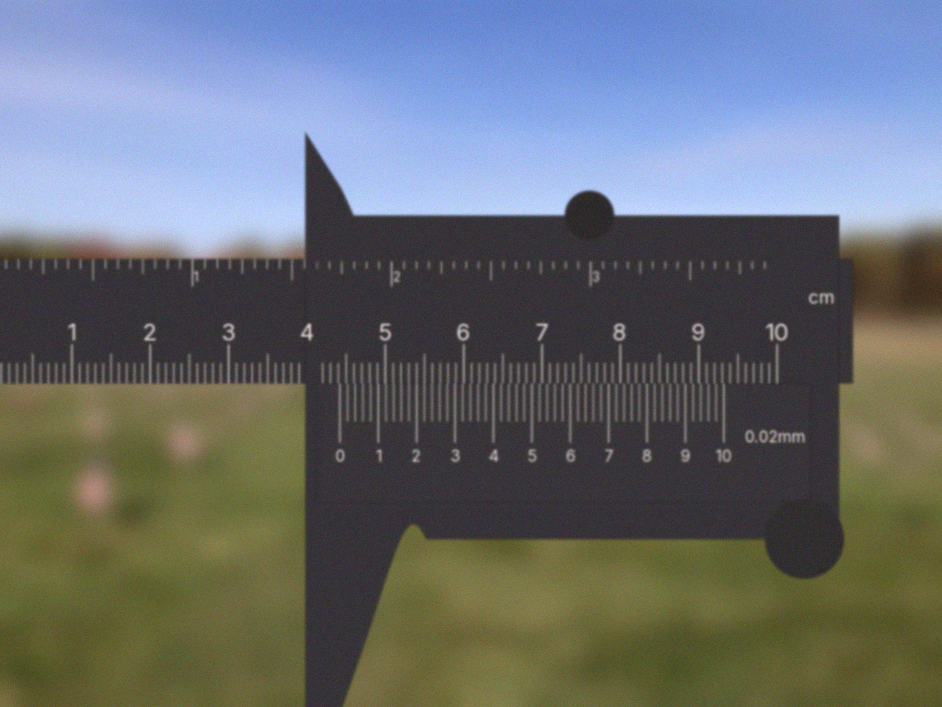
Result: 44.2 (mm)
